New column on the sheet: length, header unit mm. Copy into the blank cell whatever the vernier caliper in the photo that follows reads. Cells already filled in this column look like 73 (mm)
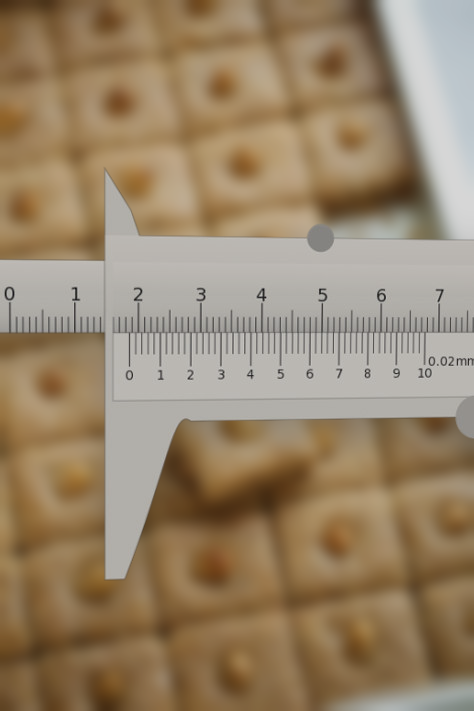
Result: 18.6 (mm)
